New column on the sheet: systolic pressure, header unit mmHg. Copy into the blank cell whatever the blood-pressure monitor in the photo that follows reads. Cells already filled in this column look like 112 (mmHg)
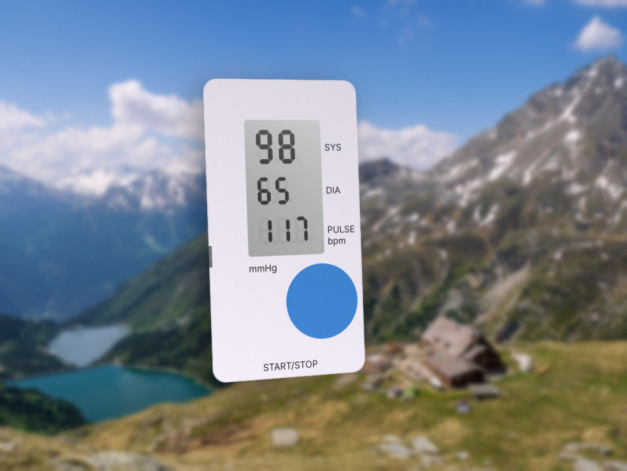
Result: 98 (mmHg)
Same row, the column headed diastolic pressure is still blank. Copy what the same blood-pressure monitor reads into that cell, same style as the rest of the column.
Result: 65 (mmHg)
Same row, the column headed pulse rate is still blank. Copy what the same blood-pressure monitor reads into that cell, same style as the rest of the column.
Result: 117 (bpm)
